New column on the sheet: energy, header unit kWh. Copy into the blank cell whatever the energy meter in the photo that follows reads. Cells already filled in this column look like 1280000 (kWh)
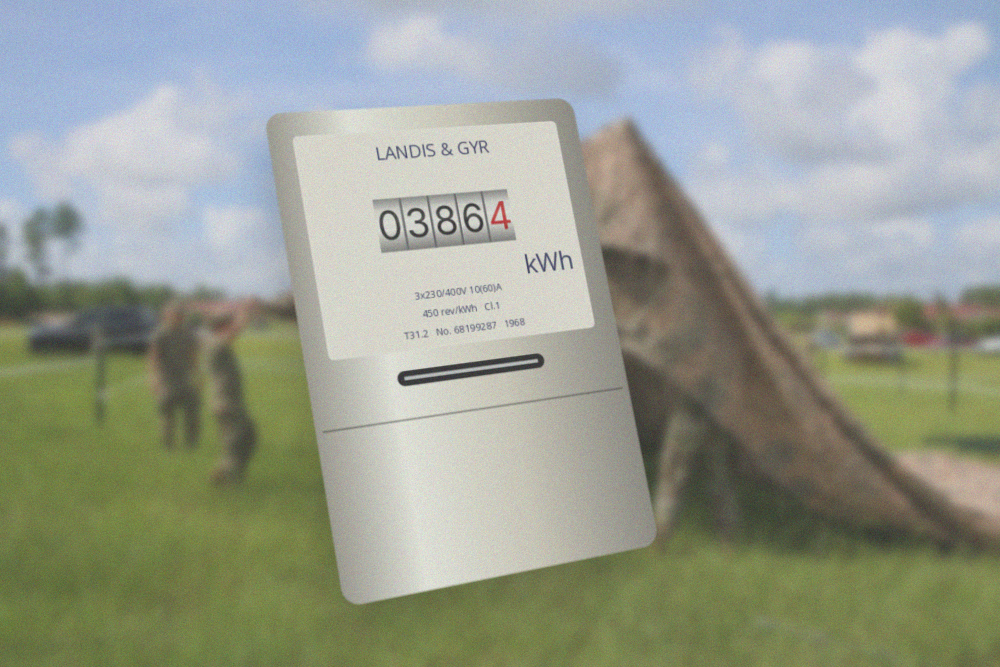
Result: 386.4 (kWh)
